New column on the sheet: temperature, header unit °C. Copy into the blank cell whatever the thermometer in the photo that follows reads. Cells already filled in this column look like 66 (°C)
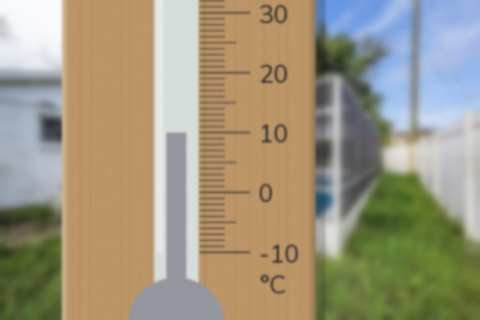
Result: 10 (°C)
